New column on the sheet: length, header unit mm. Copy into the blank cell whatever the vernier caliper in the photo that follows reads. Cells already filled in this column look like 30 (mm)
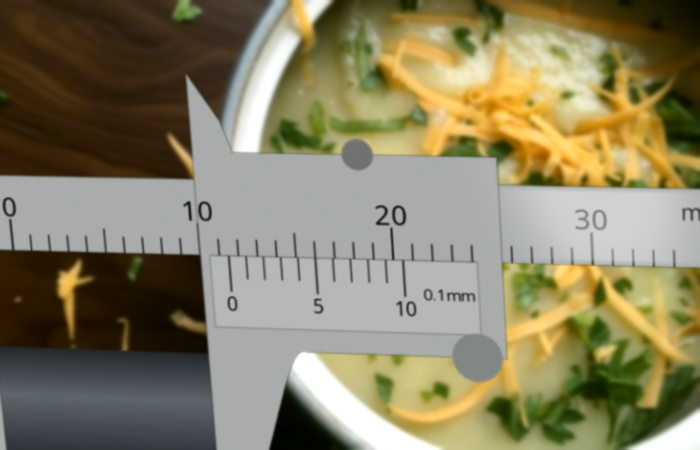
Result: 11.5 (mm)
